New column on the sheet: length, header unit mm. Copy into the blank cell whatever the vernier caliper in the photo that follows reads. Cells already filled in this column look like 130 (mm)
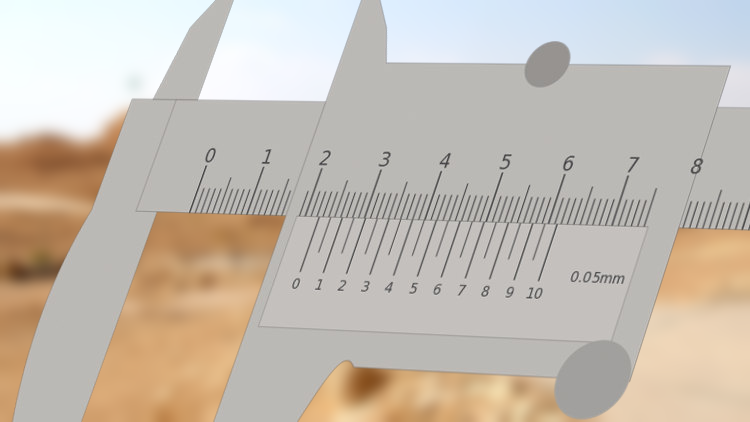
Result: 22.4 (mm)
